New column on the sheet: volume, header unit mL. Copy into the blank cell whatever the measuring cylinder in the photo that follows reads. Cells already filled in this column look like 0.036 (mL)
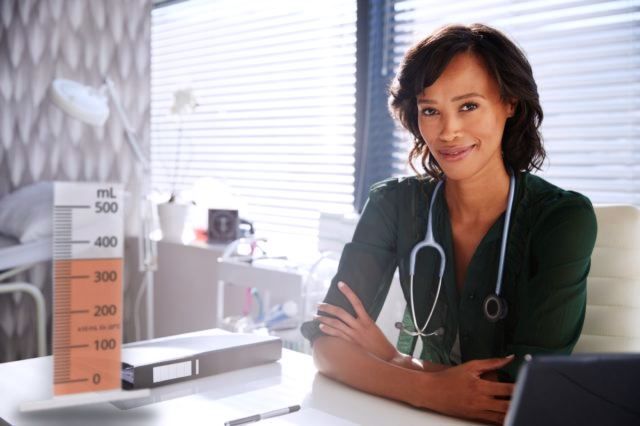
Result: 350 (mL)
